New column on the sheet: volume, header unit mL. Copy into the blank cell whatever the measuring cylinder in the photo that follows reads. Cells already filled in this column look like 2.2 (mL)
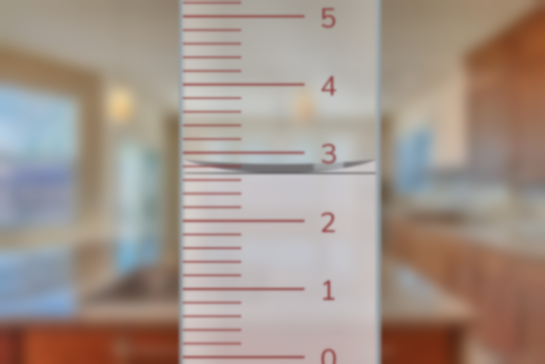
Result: 2.7 (mL)
